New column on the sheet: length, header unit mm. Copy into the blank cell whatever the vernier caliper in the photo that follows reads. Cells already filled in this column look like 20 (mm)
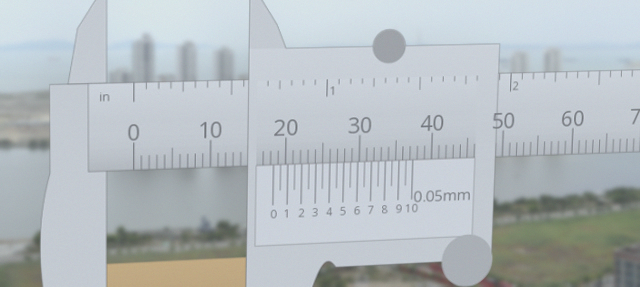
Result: 18.4 (mm)
